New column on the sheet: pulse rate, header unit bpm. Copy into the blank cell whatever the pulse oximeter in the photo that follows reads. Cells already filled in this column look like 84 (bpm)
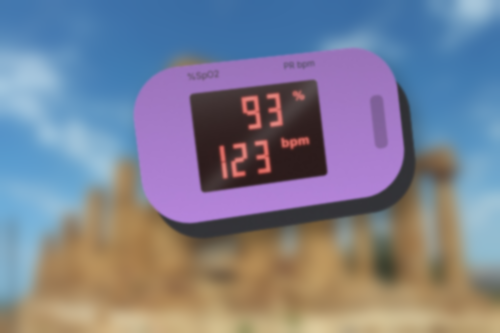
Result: 123 (bpm)
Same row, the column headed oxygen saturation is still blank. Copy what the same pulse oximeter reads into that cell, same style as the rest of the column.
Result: 93 (%)
